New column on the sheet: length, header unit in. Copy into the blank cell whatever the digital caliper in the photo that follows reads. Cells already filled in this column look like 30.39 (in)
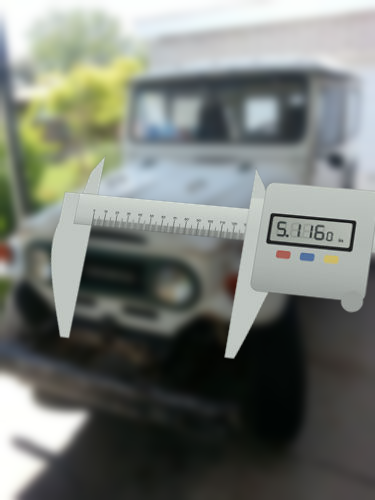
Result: 5.1160 (in)
